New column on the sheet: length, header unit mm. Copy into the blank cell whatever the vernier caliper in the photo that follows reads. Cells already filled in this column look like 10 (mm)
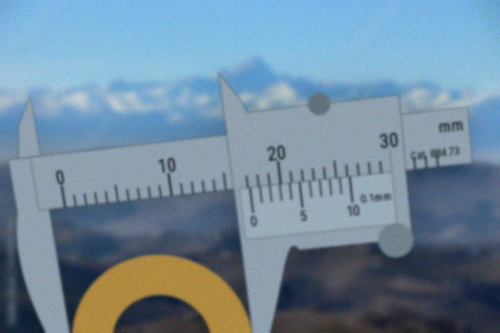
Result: 17.2 (mm)
